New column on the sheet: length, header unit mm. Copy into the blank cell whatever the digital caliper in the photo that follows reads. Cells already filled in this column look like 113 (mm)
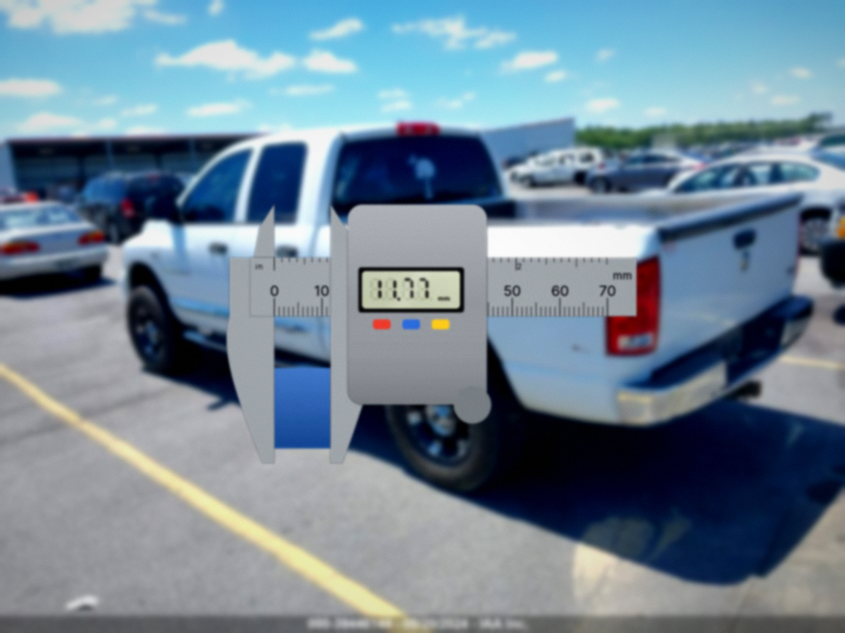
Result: 11.77 (mm)
